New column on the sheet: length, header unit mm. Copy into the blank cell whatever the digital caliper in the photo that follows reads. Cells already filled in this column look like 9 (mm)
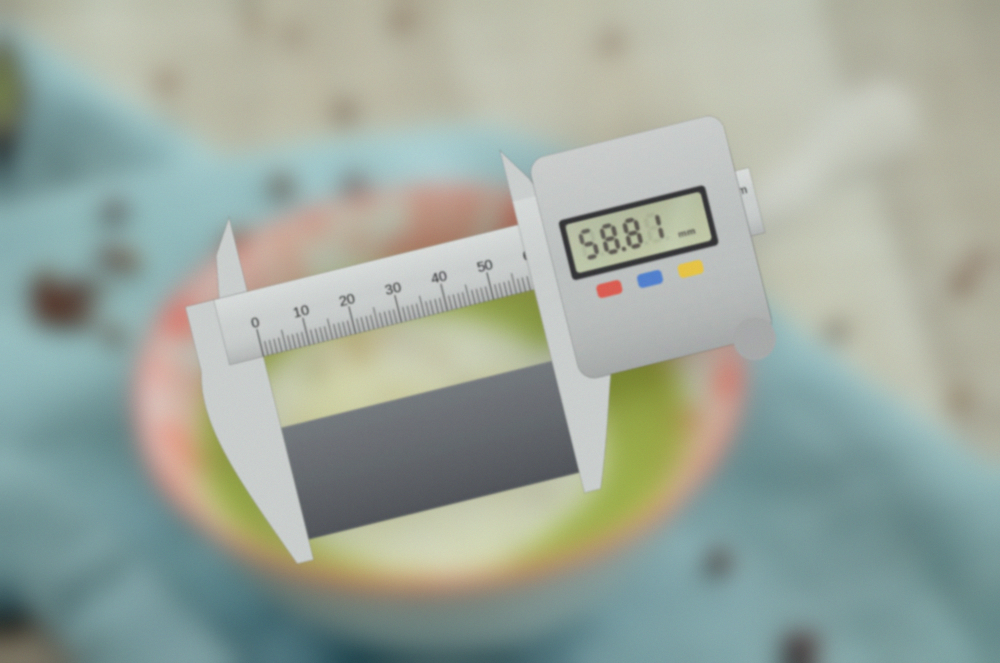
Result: 58.81 (mm)
